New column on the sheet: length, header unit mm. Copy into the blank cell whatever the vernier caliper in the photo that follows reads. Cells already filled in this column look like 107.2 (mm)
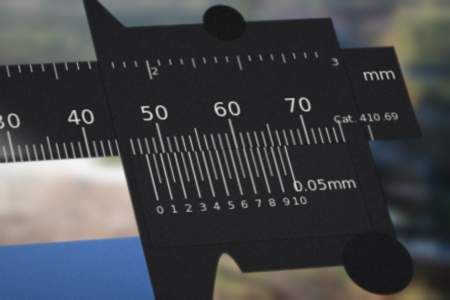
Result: 47.6 (mm)
